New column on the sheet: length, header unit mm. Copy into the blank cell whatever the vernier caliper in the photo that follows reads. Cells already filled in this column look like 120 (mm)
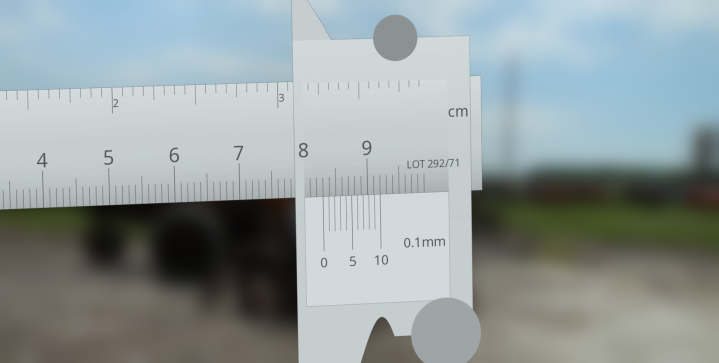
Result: 83.0 (mm)
